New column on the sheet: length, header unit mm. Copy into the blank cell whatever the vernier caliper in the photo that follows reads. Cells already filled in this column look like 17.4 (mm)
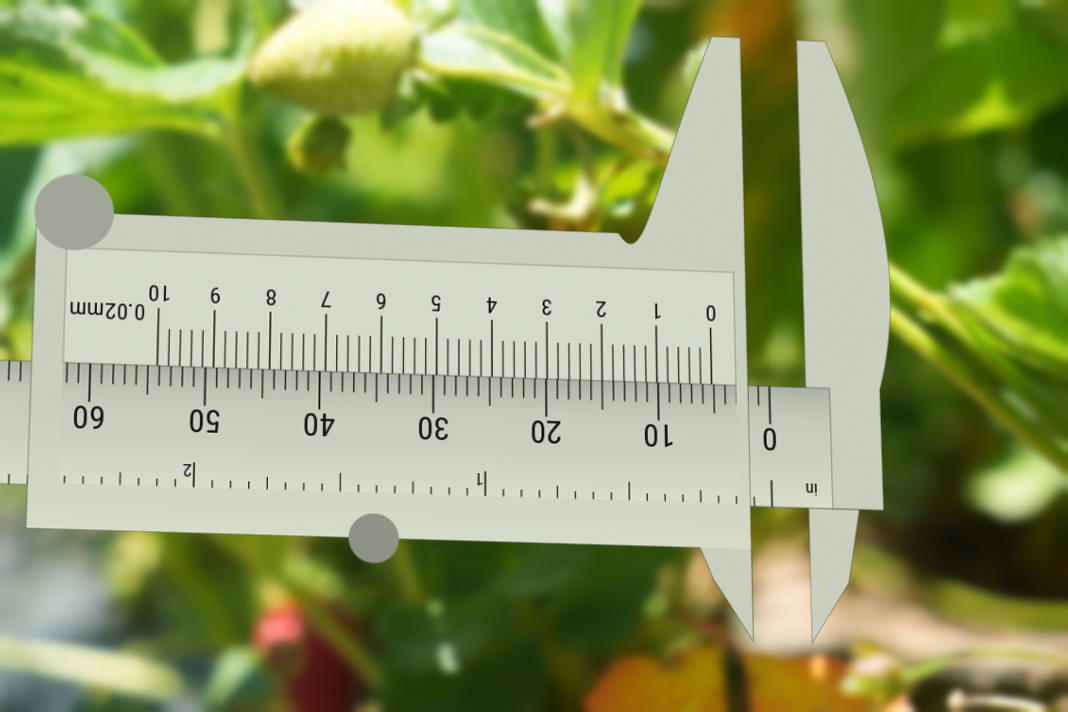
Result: 5.2 (mm)
